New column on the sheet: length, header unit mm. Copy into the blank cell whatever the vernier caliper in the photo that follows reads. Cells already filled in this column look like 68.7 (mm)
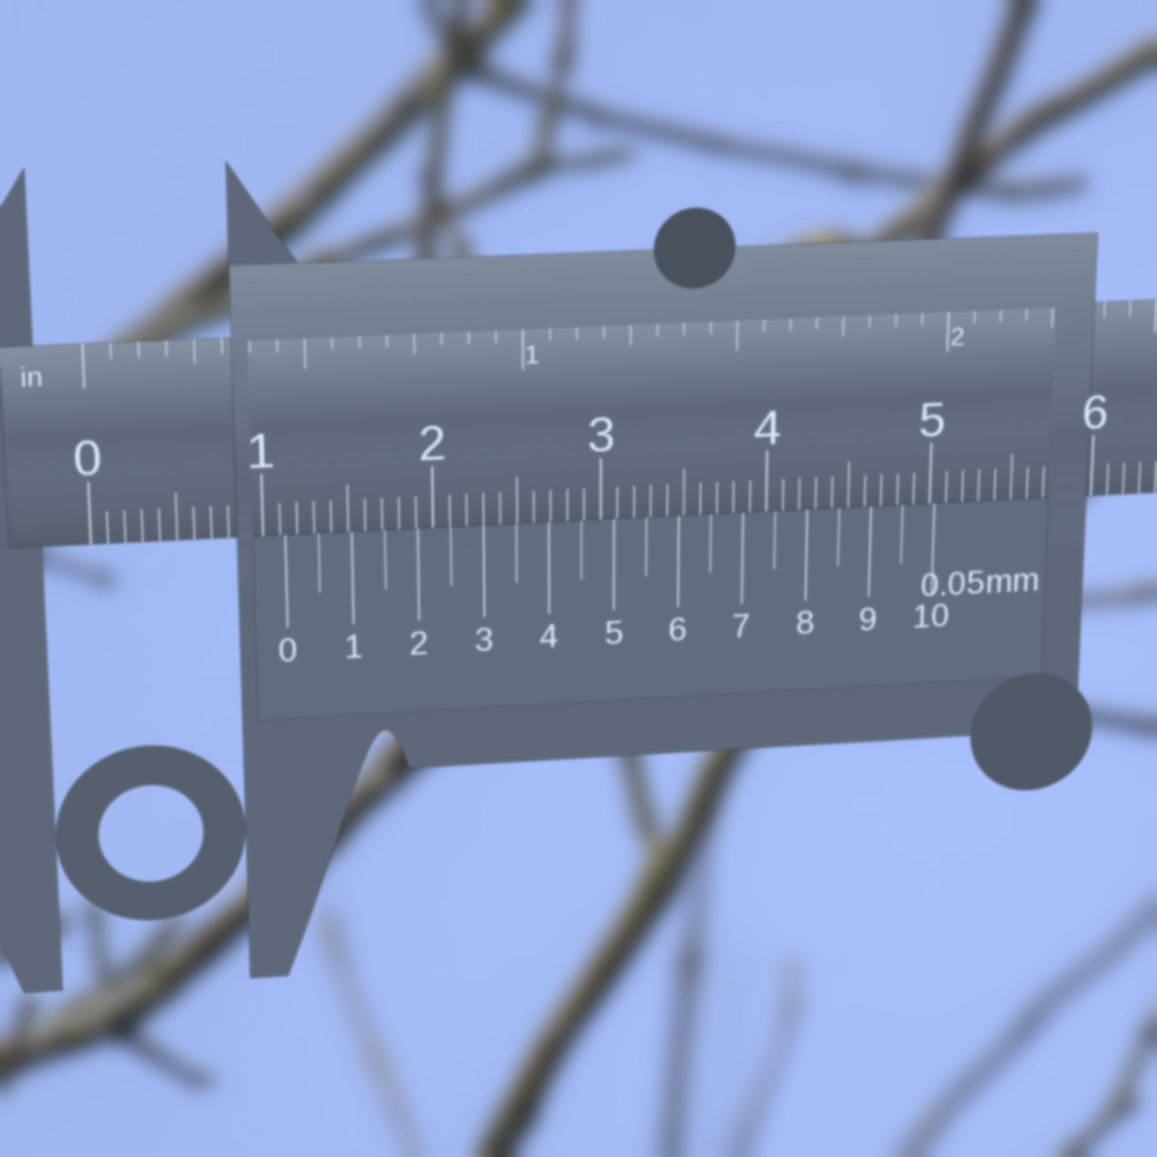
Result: 11.3 (mm)
